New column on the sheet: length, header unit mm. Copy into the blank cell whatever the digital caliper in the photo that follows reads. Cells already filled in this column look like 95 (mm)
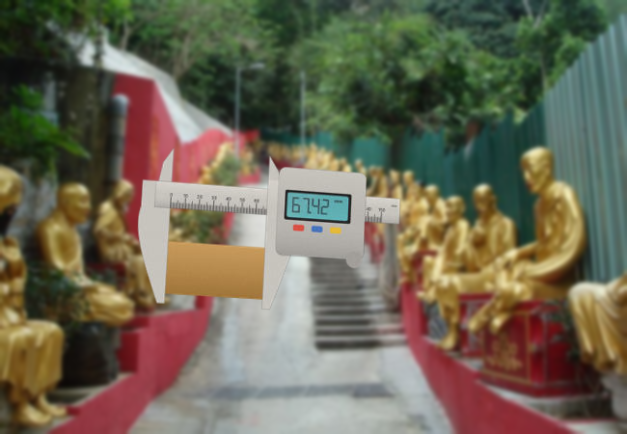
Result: 67.42 (mm)
